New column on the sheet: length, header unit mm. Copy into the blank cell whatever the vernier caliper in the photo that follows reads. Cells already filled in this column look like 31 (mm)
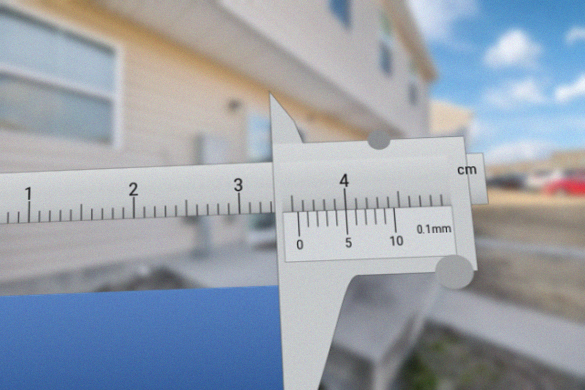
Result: 35.5 (mm)
